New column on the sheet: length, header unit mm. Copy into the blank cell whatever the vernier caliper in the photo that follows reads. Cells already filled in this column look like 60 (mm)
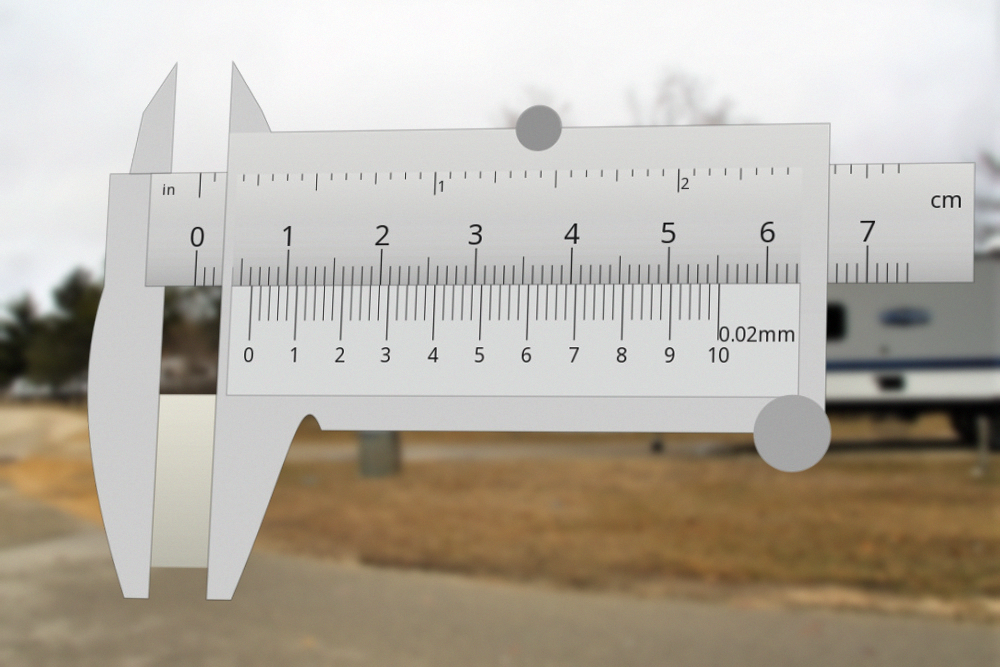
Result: 6.2 (mm)
